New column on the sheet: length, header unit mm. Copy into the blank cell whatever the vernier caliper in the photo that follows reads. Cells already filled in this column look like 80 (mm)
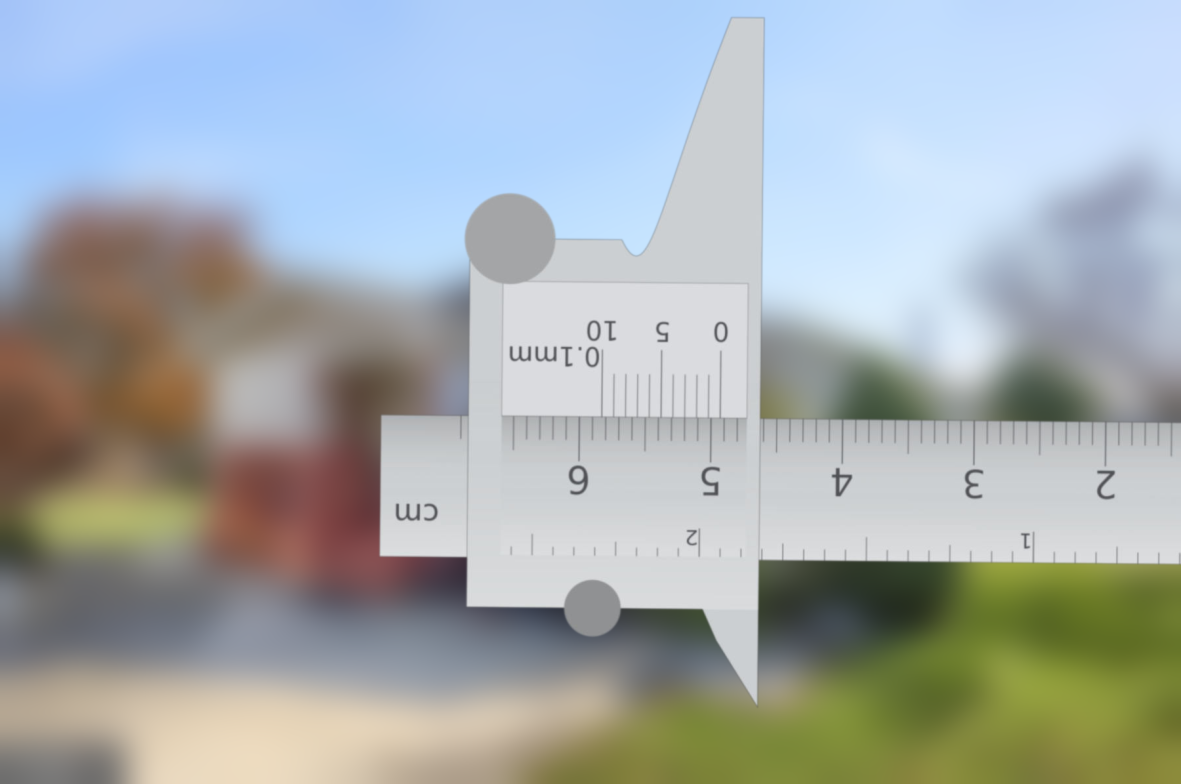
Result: 49.3 (mm)
